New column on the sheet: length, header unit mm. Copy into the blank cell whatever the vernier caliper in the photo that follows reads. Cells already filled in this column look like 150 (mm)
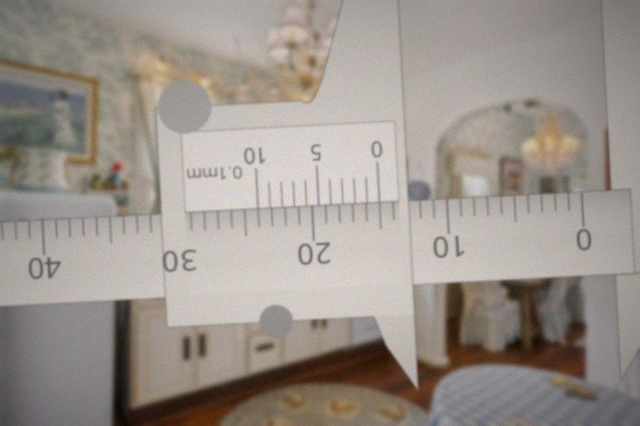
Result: 15.0 (mm)
